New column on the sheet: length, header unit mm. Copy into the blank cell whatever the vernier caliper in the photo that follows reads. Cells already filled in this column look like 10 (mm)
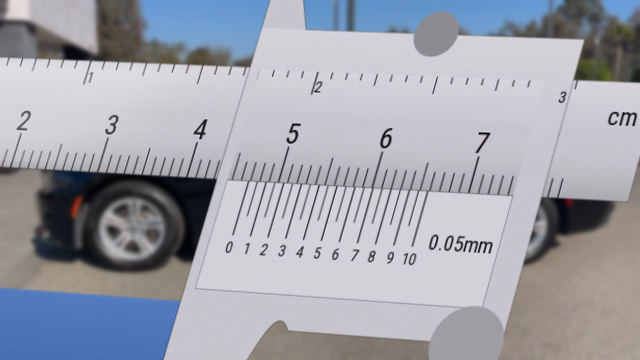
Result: 46.8 (mm)
